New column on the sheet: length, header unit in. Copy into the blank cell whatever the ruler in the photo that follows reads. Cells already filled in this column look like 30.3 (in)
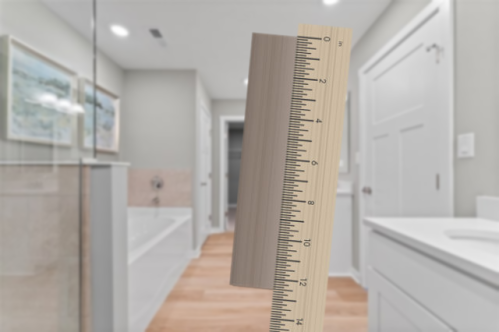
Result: 12.5 (in)
